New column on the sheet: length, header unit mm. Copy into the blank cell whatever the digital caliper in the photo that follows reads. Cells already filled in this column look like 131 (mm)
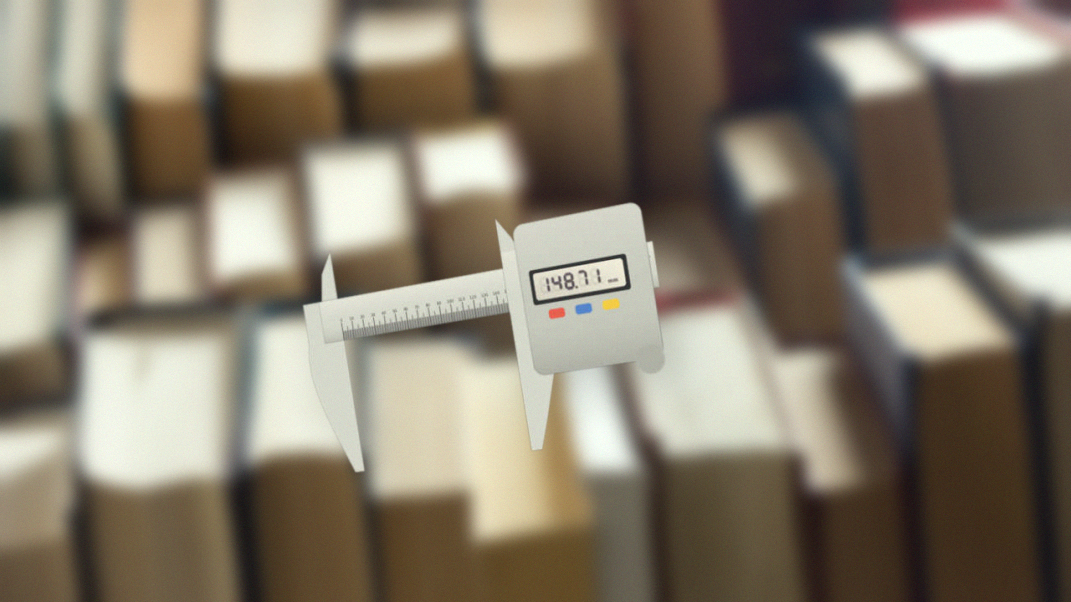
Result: 148.71 (mm)
